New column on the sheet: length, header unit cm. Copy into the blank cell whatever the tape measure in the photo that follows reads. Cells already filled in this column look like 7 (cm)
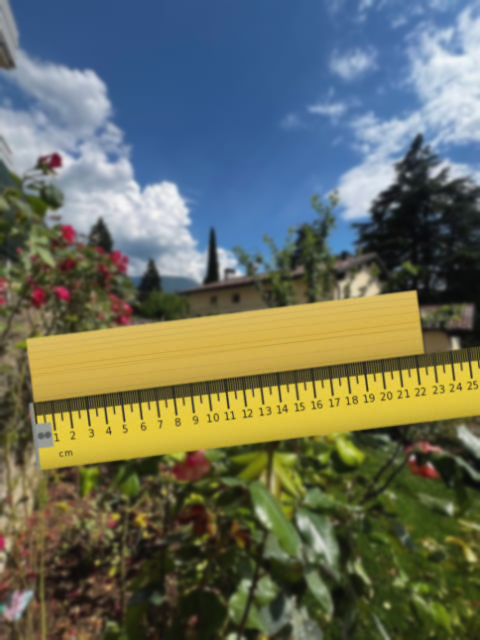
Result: 22.5 (cm)
